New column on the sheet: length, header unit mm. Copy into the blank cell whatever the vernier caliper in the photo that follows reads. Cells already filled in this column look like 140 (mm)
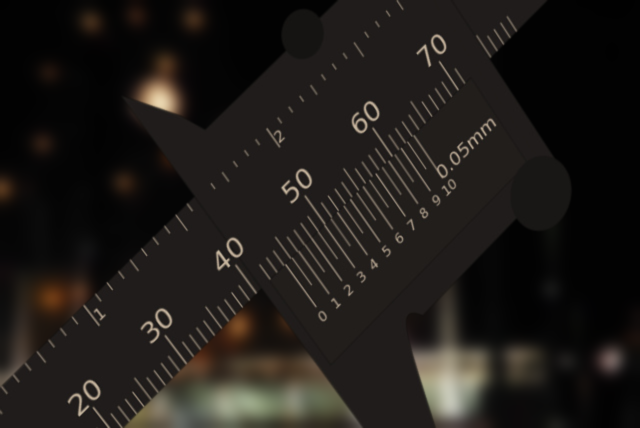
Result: 44.2 (mm)
